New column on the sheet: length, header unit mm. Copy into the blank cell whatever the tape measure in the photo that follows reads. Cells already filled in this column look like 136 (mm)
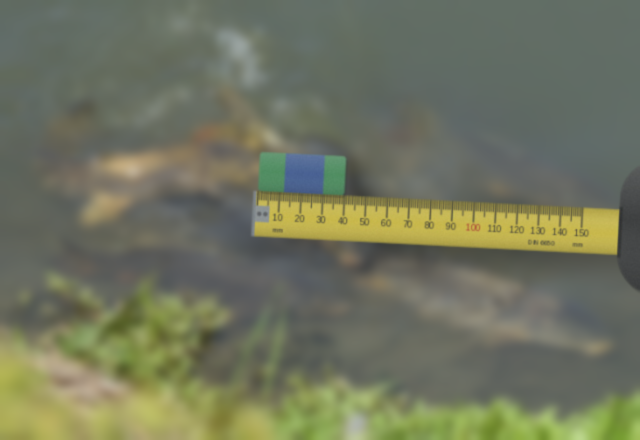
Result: 40 (mm)
